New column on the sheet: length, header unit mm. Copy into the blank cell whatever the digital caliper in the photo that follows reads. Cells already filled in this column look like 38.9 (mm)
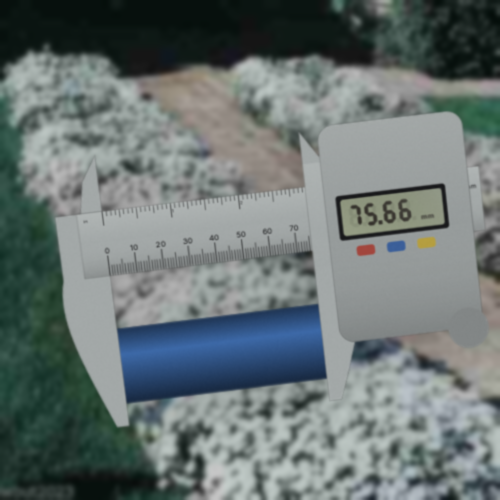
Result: 75.66 (mm)
